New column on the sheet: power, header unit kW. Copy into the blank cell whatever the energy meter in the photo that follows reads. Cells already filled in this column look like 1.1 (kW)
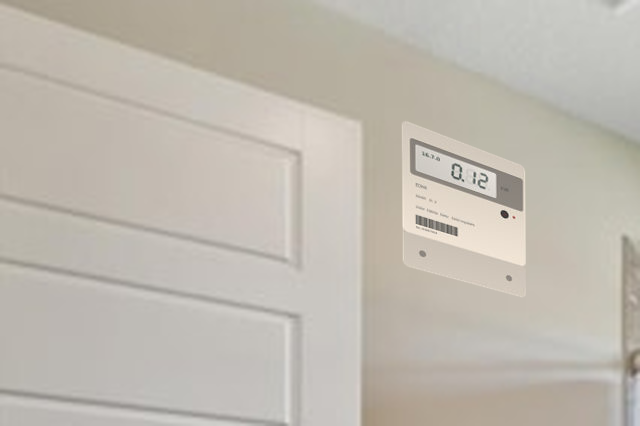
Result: 0.12 (kW)
